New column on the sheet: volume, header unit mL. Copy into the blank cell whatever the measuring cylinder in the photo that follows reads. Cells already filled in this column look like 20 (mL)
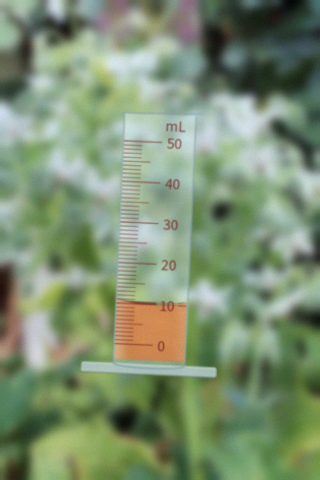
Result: 10 (mL)
